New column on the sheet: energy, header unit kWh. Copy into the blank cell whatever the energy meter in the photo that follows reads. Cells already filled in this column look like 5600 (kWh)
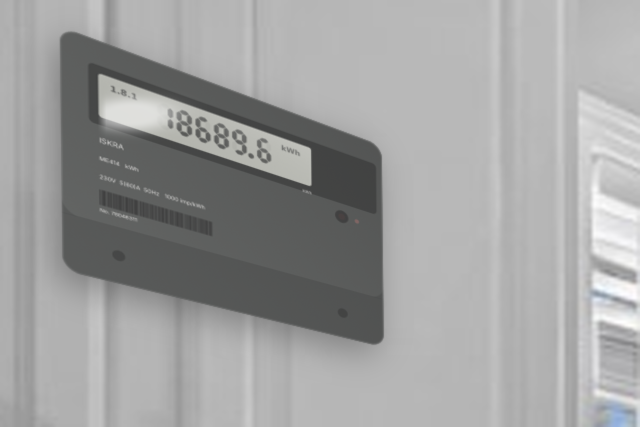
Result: 18689.6 (kWh)
